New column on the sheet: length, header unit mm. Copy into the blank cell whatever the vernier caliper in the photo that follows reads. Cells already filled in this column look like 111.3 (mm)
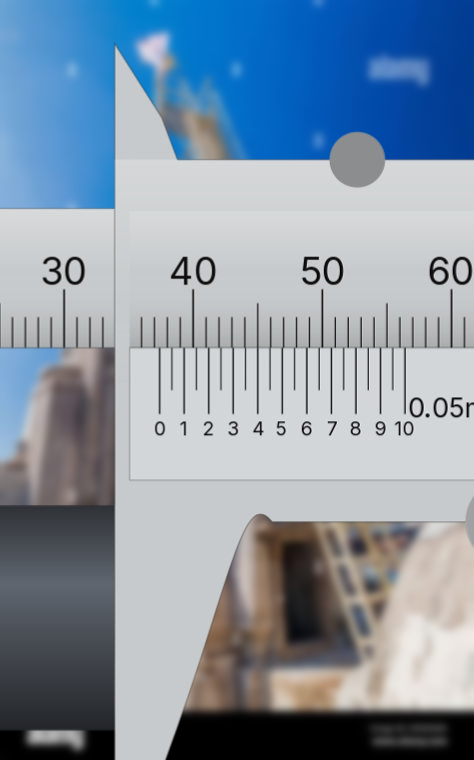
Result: 37.4 (mm)
